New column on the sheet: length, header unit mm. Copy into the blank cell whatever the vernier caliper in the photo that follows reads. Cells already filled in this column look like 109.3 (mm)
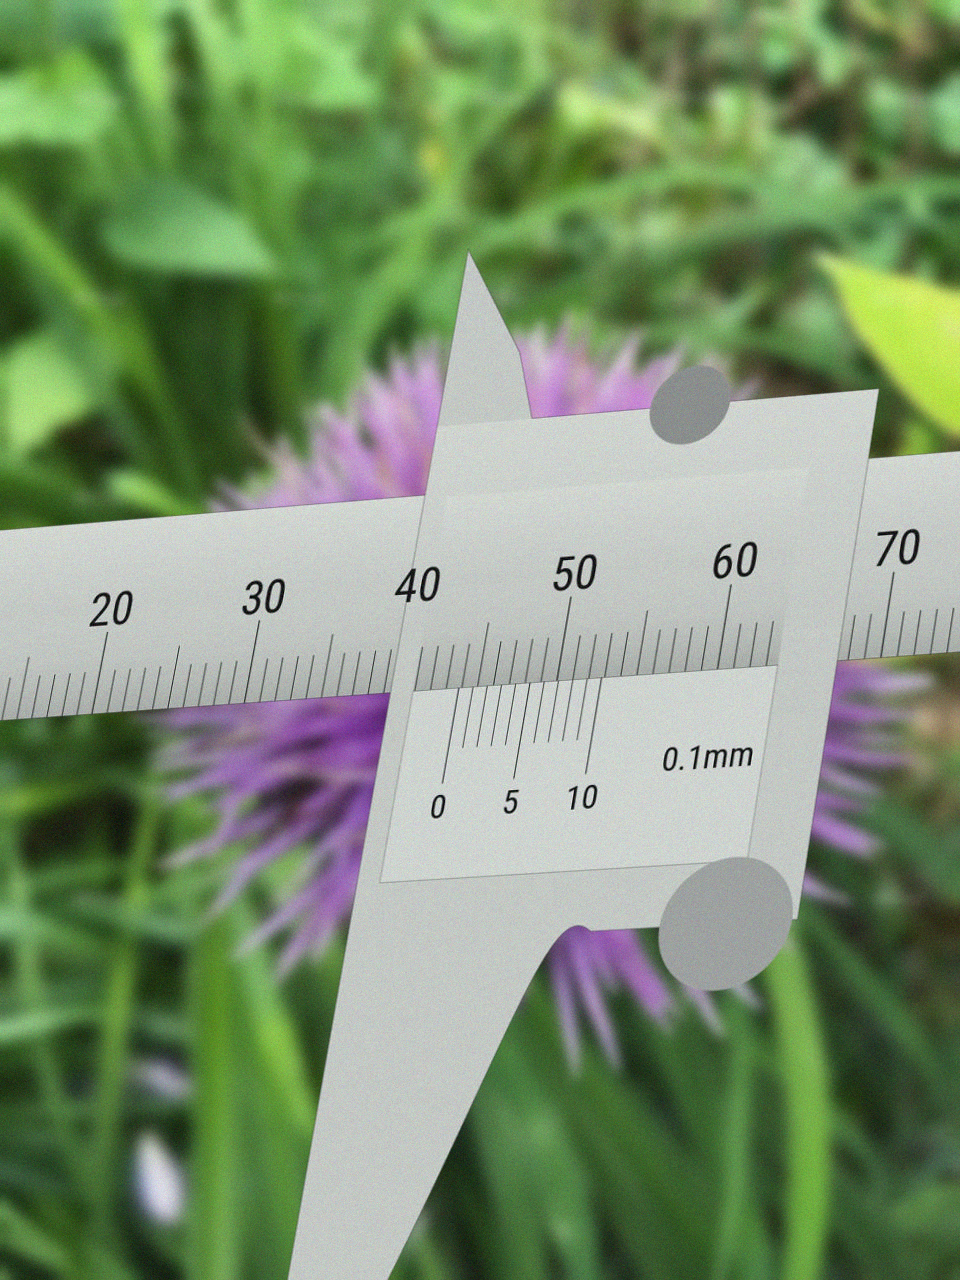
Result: 43.8 (mm)
